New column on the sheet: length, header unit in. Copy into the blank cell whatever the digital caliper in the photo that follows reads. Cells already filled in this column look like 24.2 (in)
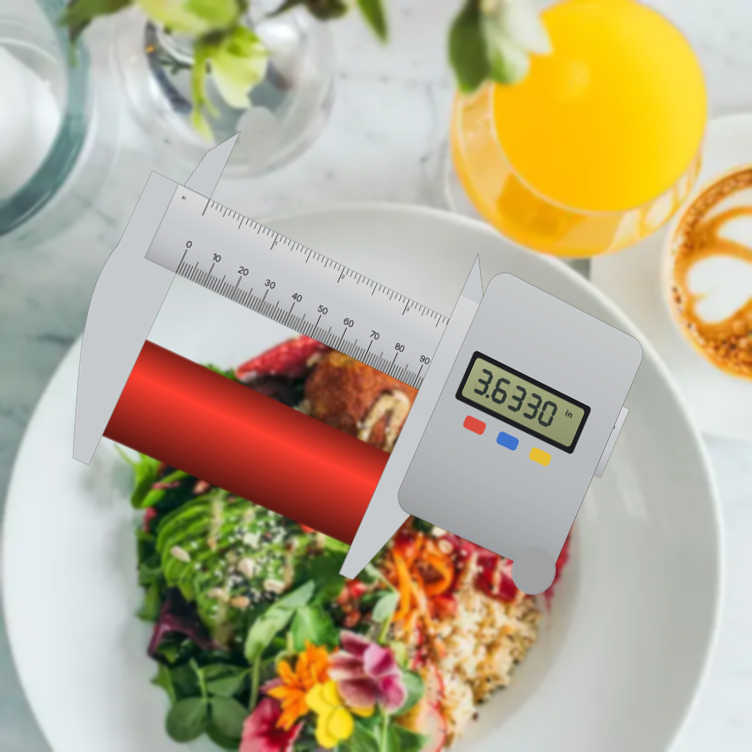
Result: 3.6330 (in)
